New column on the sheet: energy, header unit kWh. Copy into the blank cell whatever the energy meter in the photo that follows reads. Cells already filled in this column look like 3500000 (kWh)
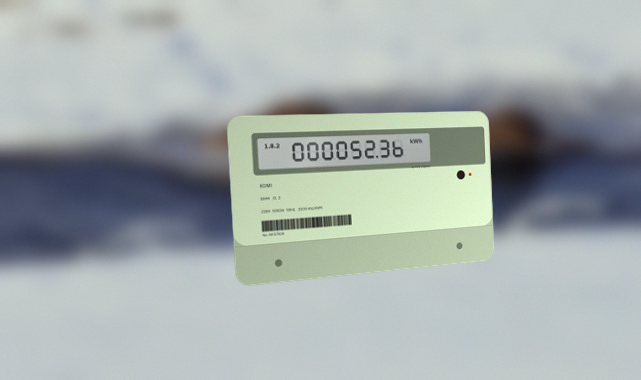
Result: 52.36 (kWh)
